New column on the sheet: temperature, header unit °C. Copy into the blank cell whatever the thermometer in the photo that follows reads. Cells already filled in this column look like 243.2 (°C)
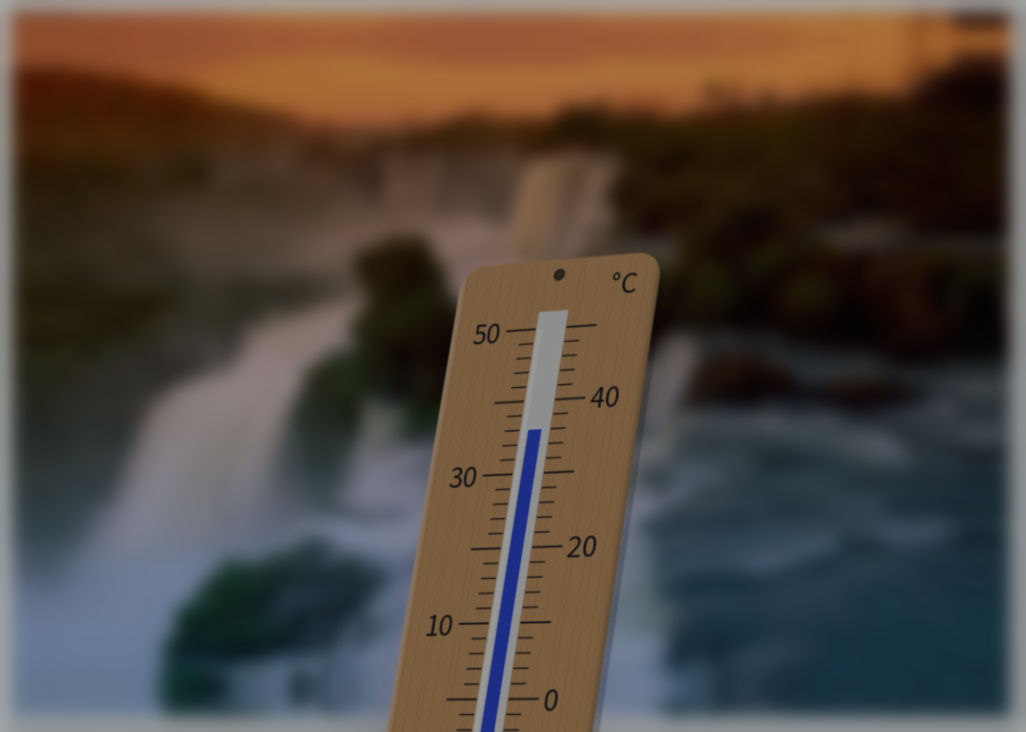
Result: 36 (°C)
